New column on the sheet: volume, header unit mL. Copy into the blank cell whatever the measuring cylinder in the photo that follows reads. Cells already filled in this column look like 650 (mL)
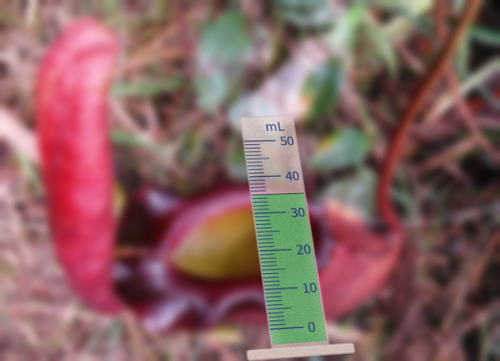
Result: 35 (mL)
